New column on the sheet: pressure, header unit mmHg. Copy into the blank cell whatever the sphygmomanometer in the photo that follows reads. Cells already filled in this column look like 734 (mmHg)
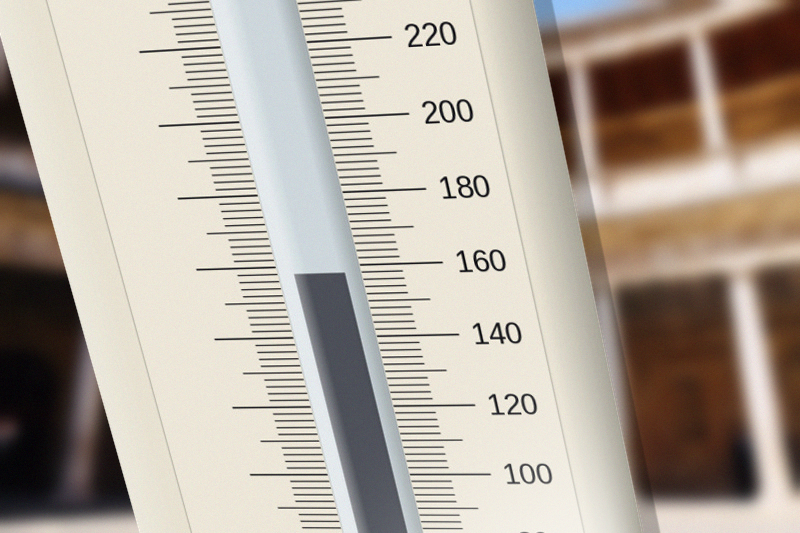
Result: 158 (mmHg)
